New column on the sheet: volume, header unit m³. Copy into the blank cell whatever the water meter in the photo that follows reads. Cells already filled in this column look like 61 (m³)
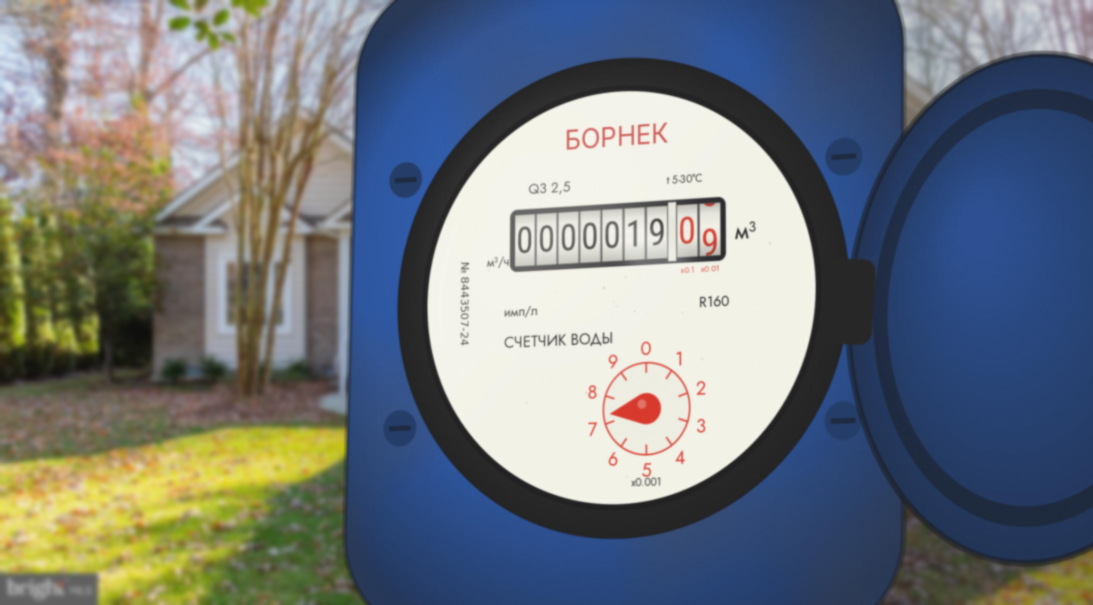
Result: 19.087 (m³)
